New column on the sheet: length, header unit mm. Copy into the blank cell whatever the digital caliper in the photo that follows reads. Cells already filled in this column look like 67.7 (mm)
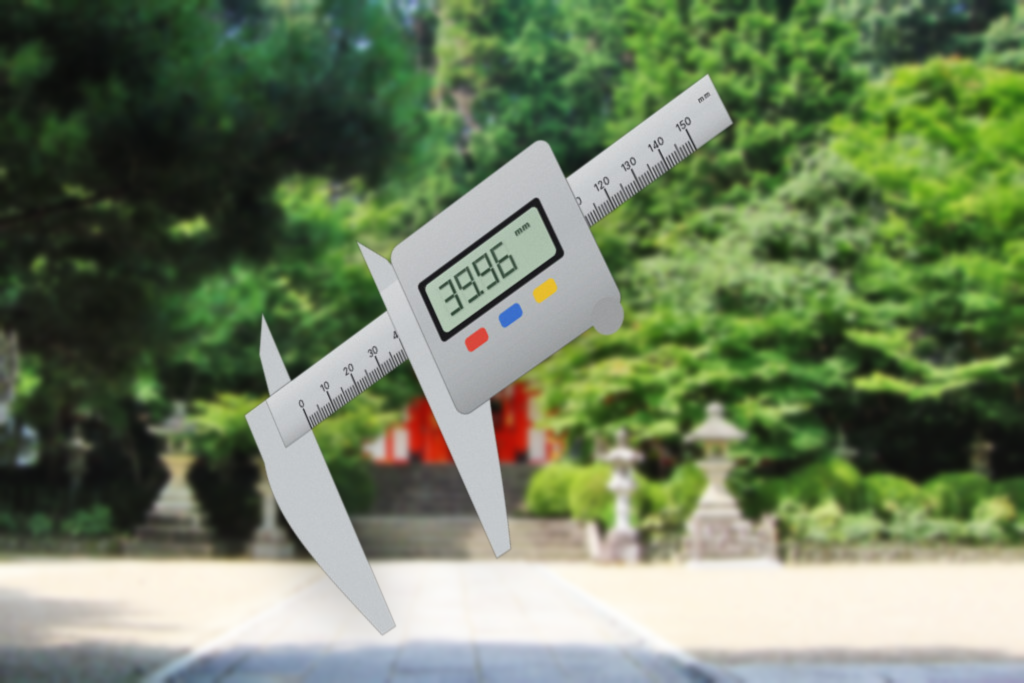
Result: 39.96 (mm)
